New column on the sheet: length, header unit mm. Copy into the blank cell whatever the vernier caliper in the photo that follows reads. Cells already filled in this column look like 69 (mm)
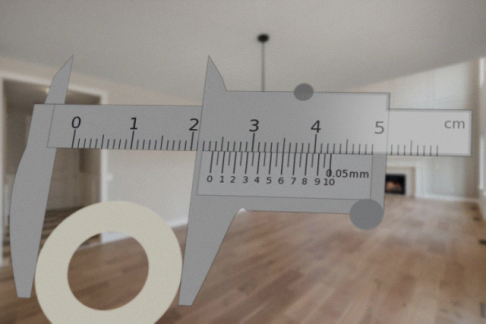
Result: 23.6 (mm)
